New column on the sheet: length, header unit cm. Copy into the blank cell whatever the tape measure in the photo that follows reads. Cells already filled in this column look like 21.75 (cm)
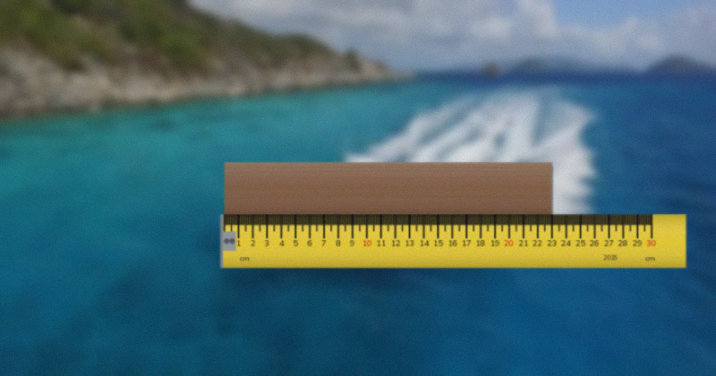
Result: 23 (cm)
